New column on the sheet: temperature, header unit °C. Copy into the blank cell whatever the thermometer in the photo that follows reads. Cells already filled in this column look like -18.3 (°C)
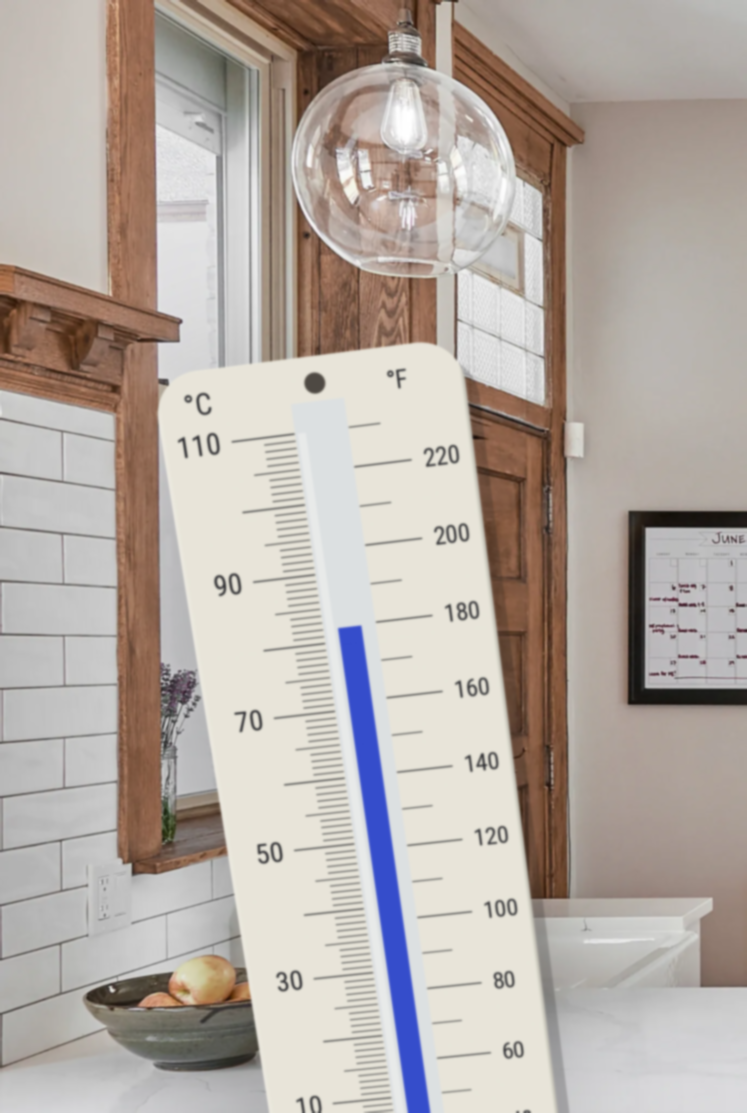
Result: 82 (°C)
